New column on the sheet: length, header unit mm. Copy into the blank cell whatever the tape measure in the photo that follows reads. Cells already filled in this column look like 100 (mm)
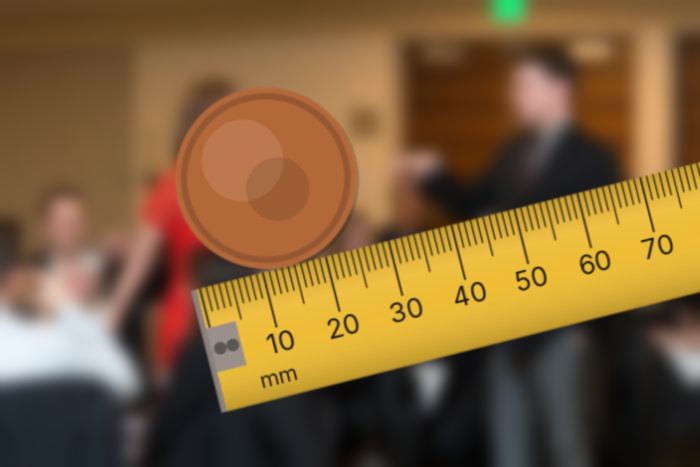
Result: 28 (mm)
